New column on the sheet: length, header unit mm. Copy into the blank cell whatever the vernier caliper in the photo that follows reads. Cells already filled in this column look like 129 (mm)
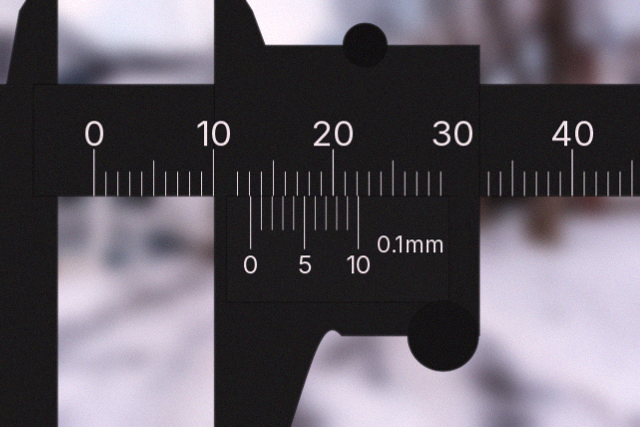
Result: 13.1 (mm)
